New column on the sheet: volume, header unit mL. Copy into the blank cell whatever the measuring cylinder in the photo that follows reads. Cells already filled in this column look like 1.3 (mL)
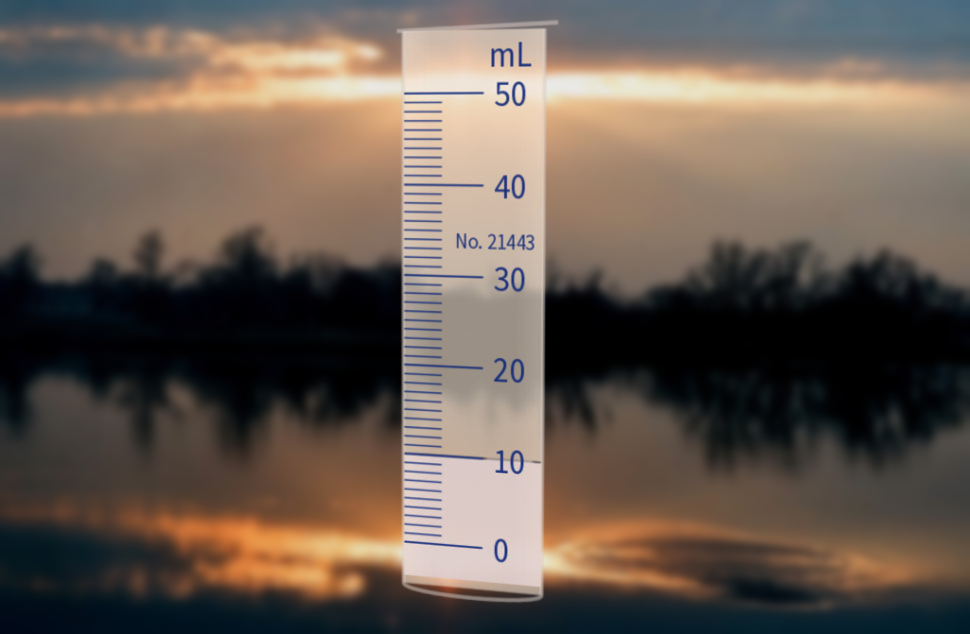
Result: 10 (mL)
